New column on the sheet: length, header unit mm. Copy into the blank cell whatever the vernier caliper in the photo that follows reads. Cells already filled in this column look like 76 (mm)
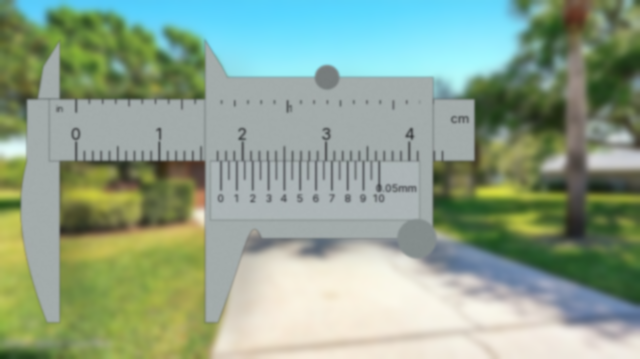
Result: 17.4 (mm)
